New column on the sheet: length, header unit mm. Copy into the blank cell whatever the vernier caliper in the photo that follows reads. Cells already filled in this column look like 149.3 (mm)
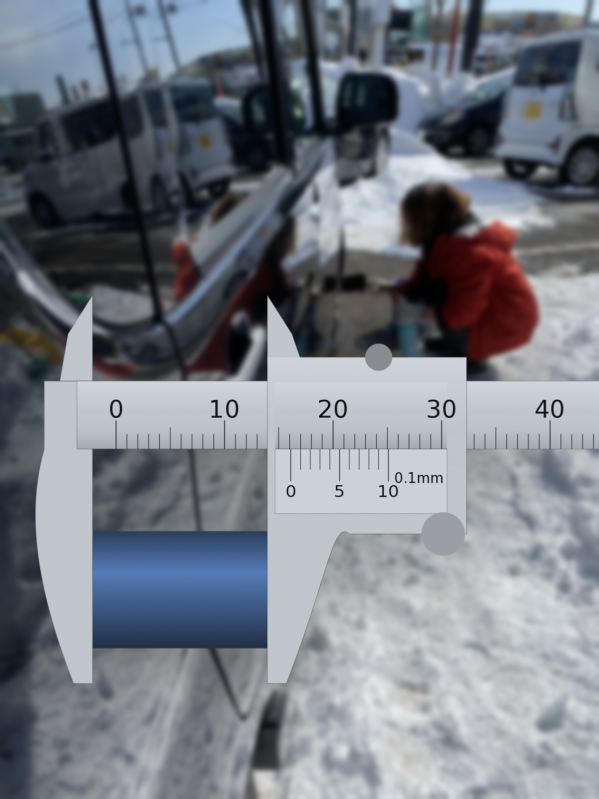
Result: 16.1 (mm)
